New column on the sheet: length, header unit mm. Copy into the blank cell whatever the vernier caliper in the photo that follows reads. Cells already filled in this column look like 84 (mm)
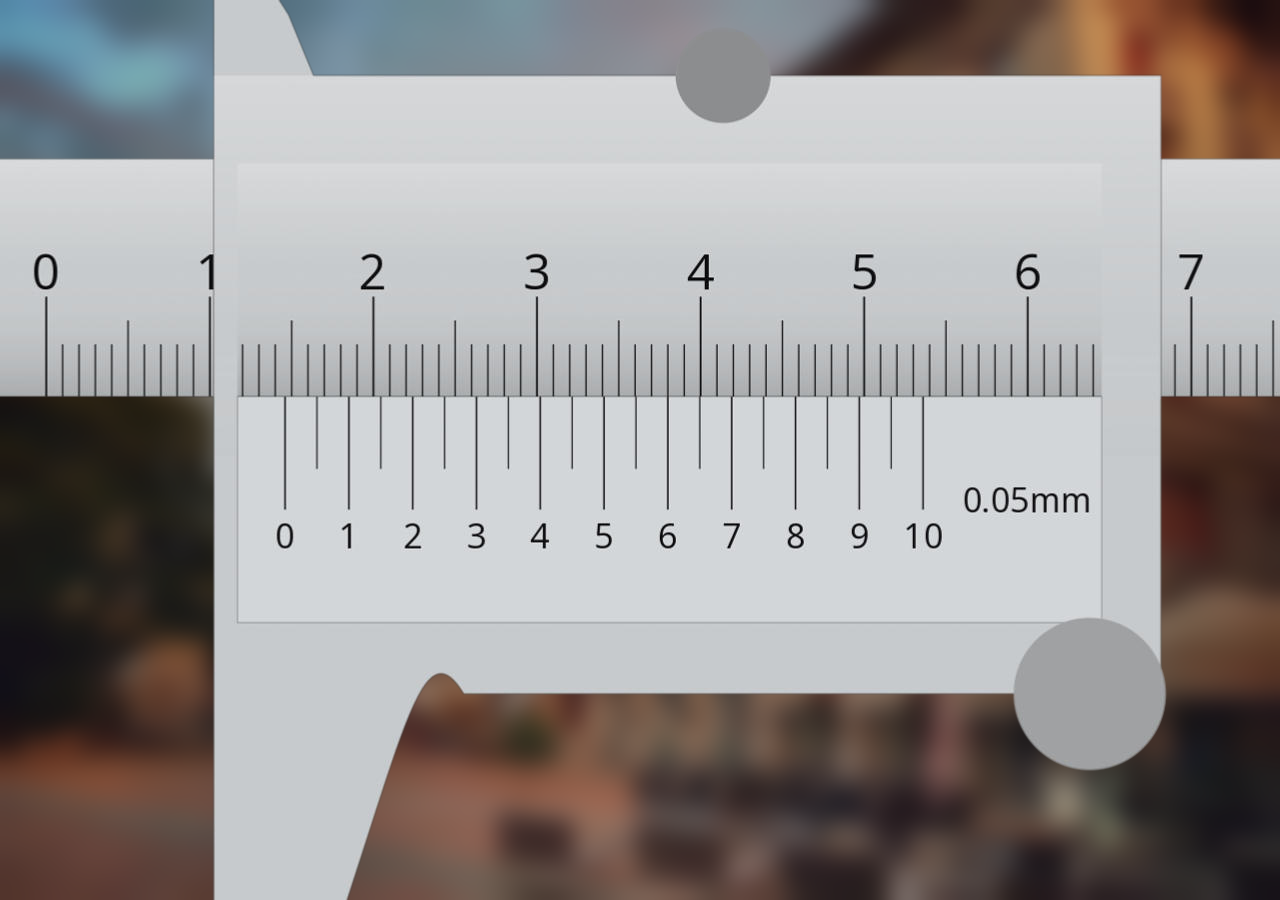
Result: 14.6 (mm)
